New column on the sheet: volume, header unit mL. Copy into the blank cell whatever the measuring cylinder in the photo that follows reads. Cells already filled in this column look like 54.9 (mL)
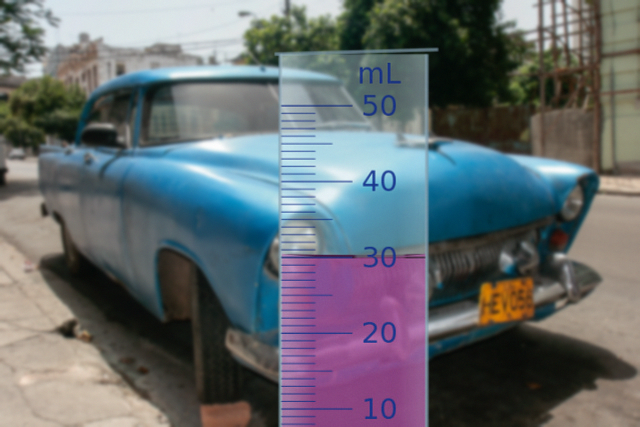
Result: 30 (mL)
